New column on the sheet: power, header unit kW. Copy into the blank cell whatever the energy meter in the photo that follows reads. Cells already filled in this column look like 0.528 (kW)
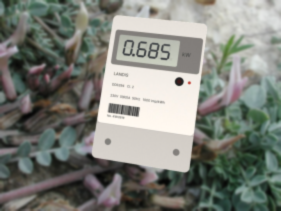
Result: 0.685 (kW)
